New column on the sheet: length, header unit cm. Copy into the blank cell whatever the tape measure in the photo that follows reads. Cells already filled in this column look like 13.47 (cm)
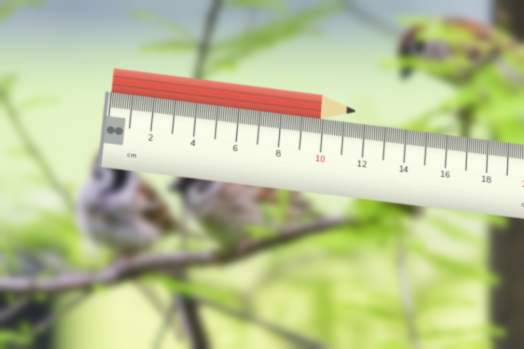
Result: 11.5 (cm)
